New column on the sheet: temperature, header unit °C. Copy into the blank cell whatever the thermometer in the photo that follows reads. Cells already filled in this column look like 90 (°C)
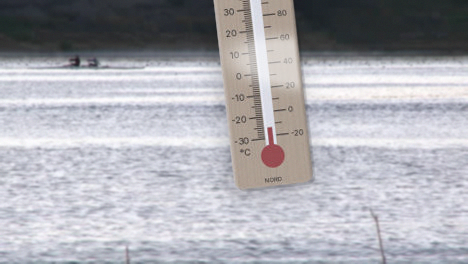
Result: -25 (°C)
